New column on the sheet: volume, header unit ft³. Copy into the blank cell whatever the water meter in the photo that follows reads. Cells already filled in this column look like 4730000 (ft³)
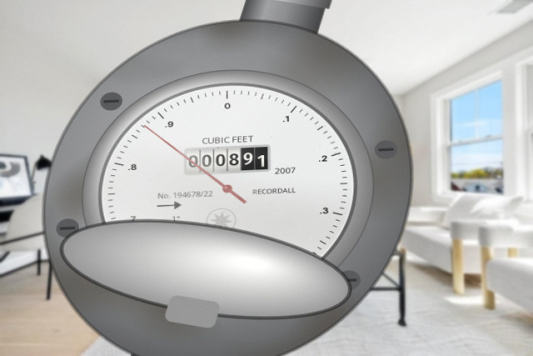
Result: 890.87 (ft³)
